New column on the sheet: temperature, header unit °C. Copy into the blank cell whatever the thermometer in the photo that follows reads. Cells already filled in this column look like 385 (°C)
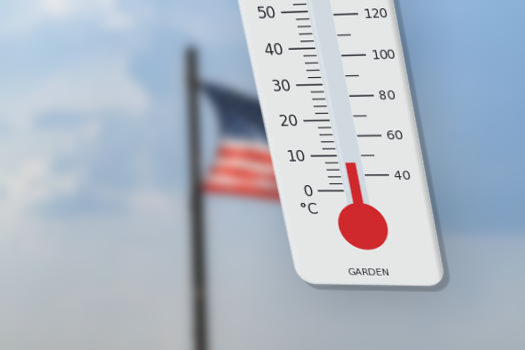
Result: 8 (°C)
